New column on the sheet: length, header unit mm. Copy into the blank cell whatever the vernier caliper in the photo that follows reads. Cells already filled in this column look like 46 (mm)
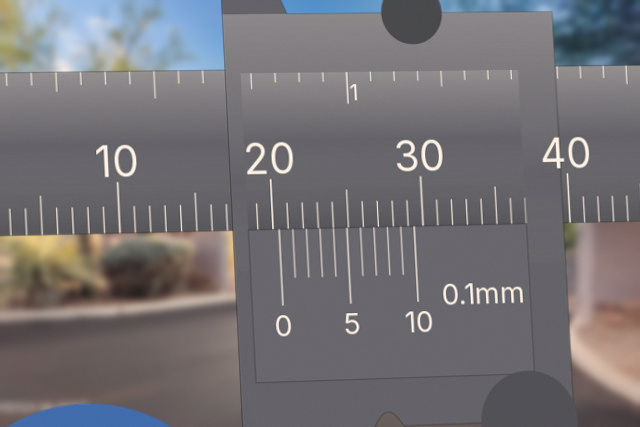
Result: 20.4 (mm)
